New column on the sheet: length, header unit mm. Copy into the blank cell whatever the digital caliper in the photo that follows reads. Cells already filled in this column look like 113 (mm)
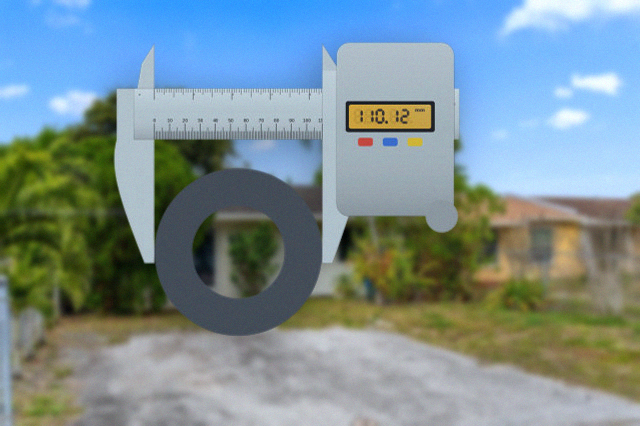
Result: 110.12 (mm)
